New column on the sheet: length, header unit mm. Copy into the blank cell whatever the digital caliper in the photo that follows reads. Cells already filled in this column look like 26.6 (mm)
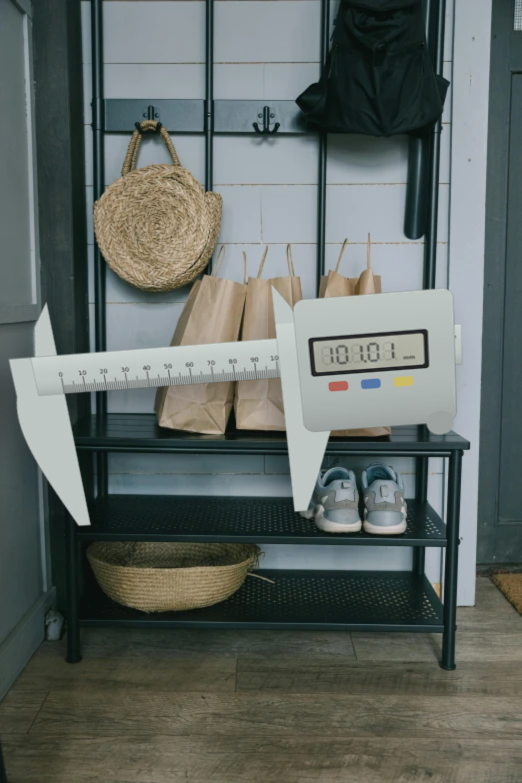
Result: 101.01 (mm)
